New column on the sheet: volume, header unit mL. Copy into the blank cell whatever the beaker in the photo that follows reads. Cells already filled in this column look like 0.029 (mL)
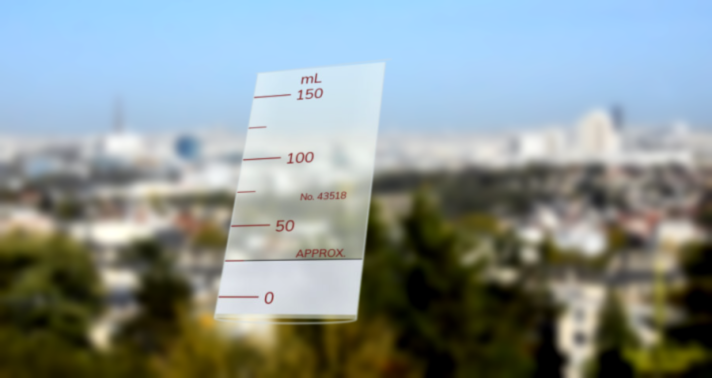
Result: 25 (mL)
